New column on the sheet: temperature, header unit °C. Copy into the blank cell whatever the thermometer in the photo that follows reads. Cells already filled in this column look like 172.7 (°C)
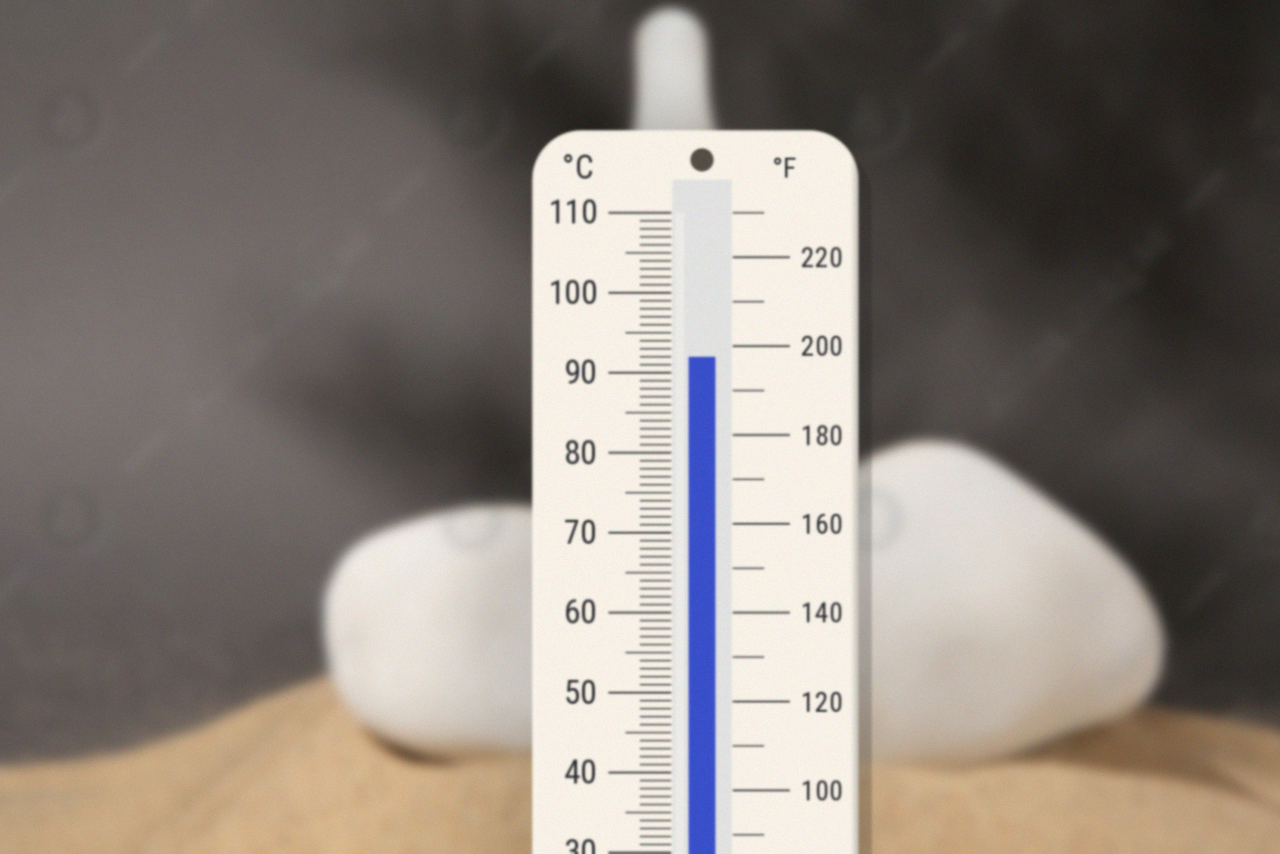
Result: 92 (°C)
